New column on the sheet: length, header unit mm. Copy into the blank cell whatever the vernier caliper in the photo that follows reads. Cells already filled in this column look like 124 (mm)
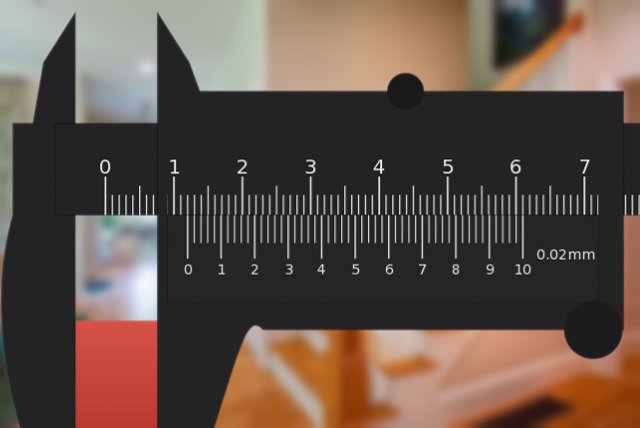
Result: 12.0 (mm)
